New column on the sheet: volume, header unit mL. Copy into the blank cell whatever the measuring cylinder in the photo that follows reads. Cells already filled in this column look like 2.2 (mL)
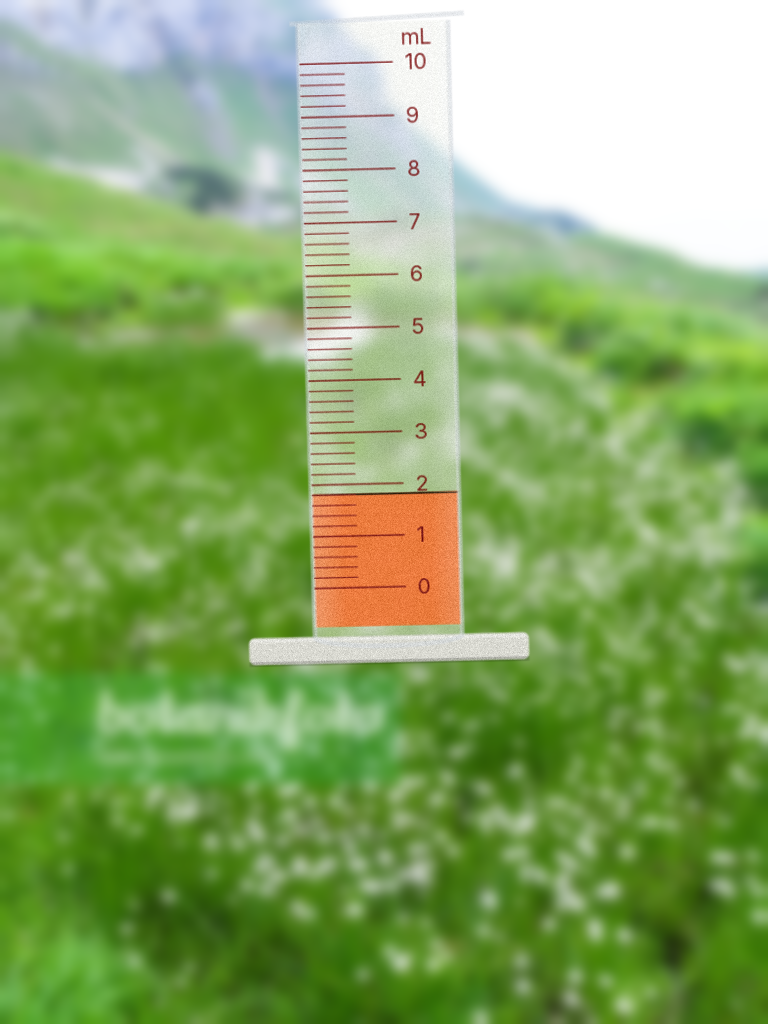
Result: 1.8 (mL)
